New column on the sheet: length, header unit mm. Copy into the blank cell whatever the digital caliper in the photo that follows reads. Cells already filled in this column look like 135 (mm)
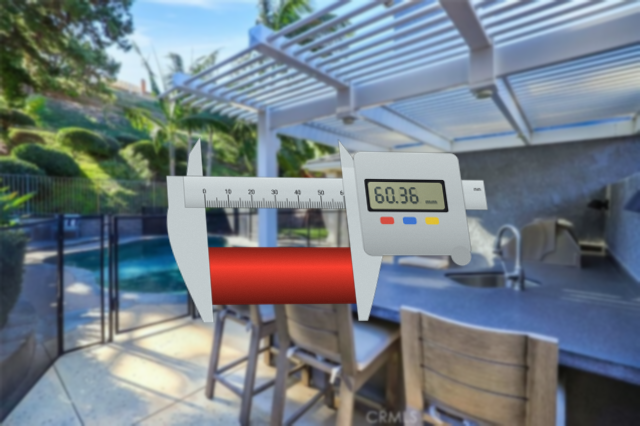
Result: 60.36 (mm)
